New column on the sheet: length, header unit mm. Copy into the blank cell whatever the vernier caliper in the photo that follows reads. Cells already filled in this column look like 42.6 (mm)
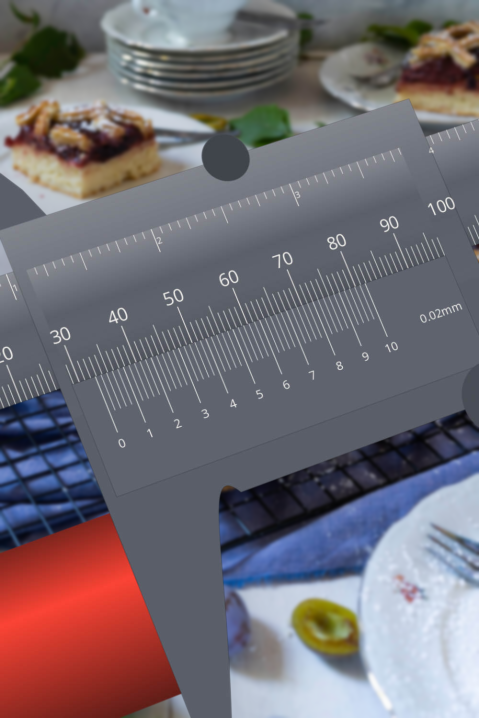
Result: 32.8 (mm)
